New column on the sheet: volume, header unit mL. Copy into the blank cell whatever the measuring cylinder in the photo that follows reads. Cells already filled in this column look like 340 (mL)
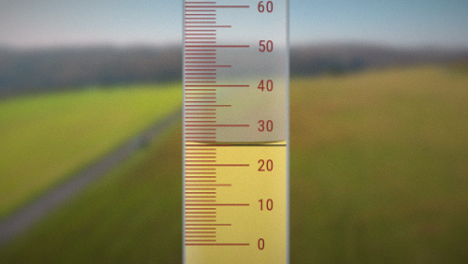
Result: 25 (mL)
